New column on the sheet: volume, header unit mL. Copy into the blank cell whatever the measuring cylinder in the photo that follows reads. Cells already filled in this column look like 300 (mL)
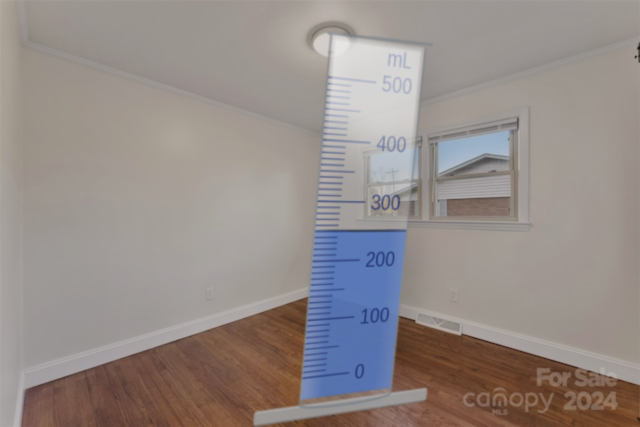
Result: 250 (mL)
